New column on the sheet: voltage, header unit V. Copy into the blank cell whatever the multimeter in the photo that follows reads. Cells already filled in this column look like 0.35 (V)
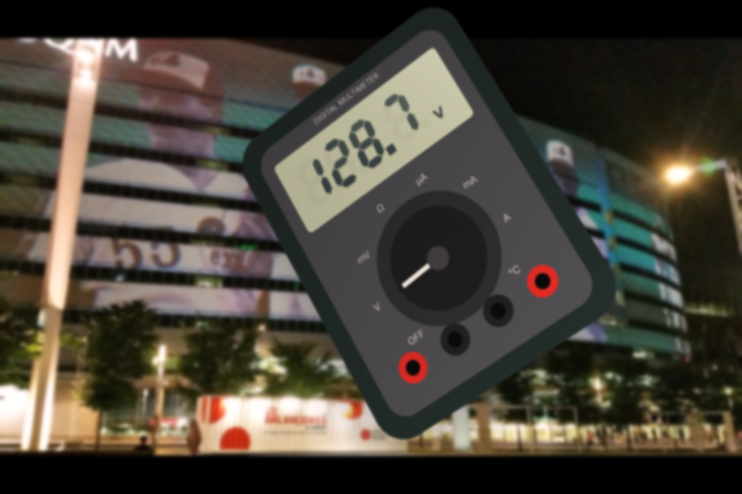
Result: 128.7 (V)
